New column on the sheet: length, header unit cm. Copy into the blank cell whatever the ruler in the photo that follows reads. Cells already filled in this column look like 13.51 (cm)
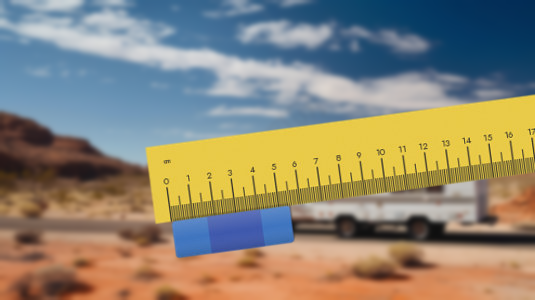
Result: 5.5 (cm)
